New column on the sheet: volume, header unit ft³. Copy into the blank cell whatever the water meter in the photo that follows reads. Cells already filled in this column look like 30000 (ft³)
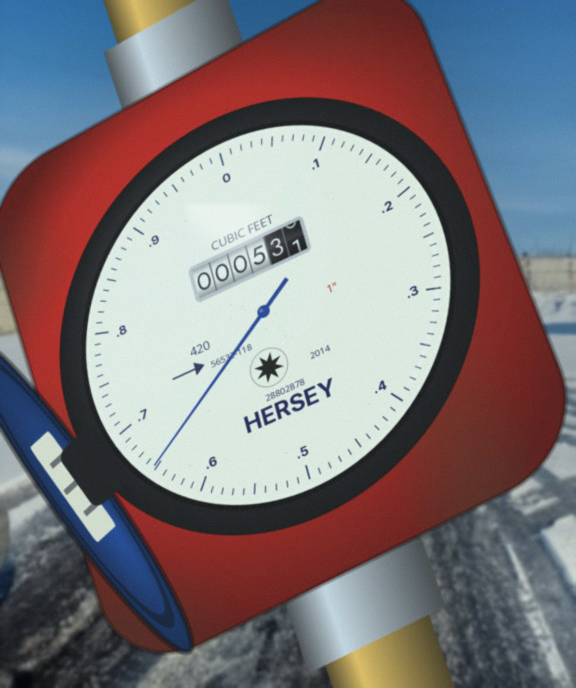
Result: 530.65 (ft³)
